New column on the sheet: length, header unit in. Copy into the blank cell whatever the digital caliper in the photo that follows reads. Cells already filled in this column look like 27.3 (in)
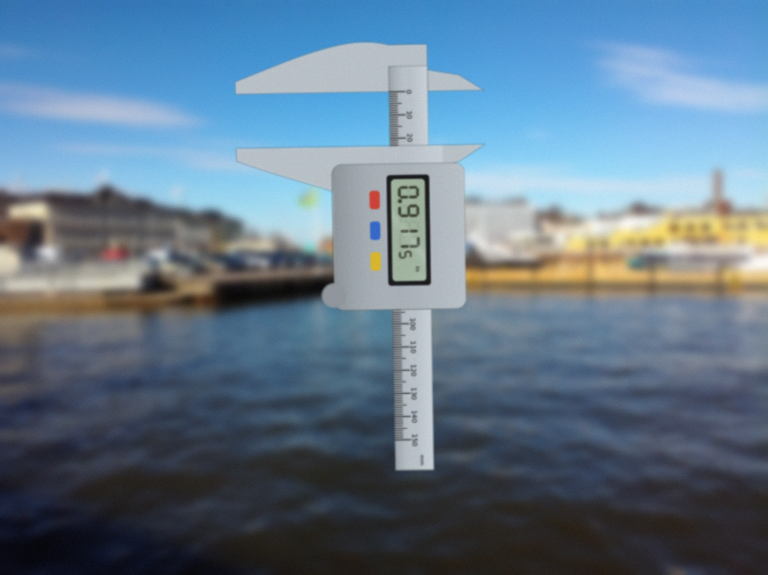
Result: 0.9175 (in)
